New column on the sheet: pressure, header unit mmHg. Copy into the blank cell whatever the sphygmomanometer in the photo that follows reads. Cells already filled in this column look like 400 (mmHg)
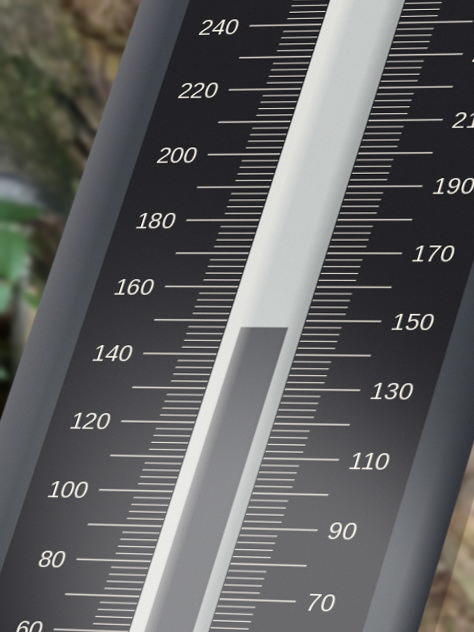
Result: 148 (mmHg)
